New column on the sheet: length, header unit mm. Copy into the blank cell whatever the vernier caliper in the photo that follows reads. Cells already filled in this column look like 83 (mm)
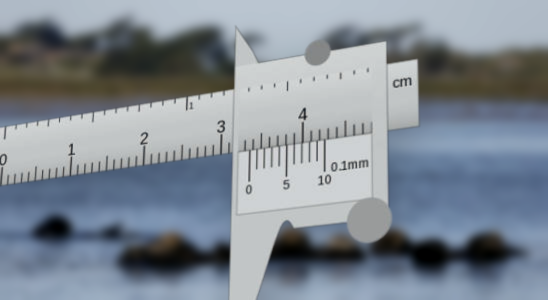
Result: 33.6 (mm)
